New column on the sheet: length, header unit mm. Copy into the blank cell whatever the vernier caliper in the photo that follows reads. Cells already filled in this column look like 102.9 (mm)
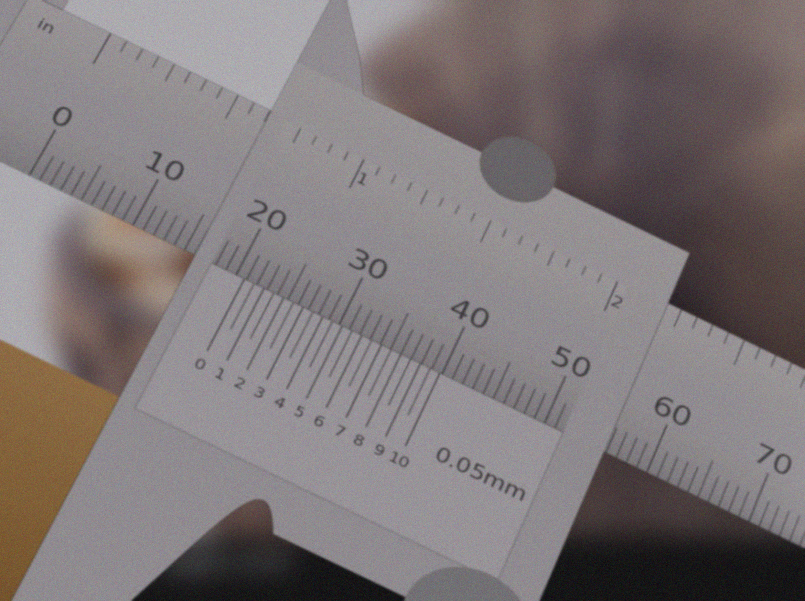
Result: 20.8 (mm)
